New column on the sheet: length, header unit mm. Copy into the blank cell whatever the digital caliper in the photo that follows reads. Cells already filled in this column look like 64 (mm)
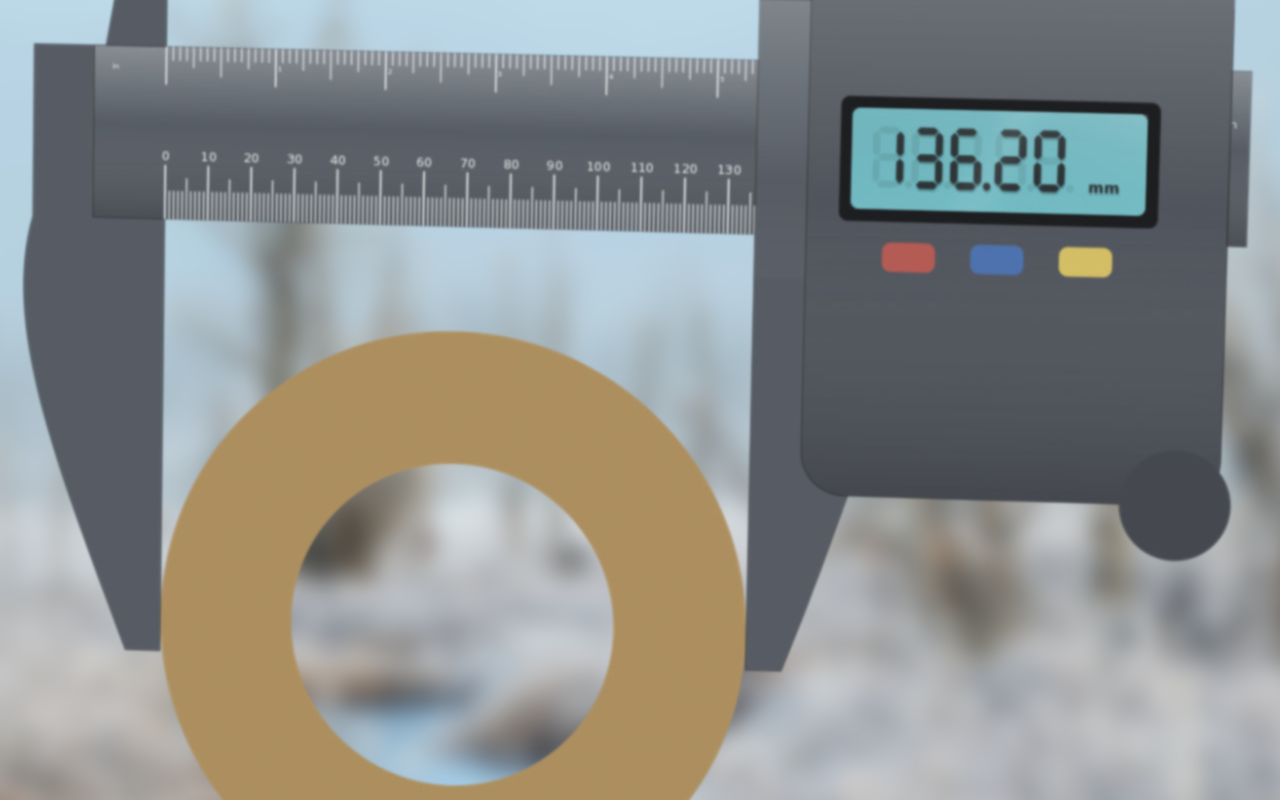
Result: 136.20 (mm)
